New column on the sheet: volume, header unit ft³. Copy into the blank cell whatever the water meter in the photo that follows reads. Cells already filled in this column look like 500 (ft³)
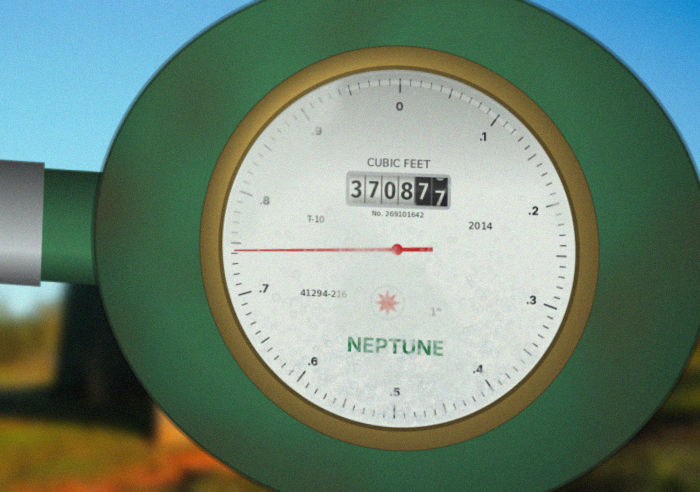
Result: 370876.74 (ft³)
